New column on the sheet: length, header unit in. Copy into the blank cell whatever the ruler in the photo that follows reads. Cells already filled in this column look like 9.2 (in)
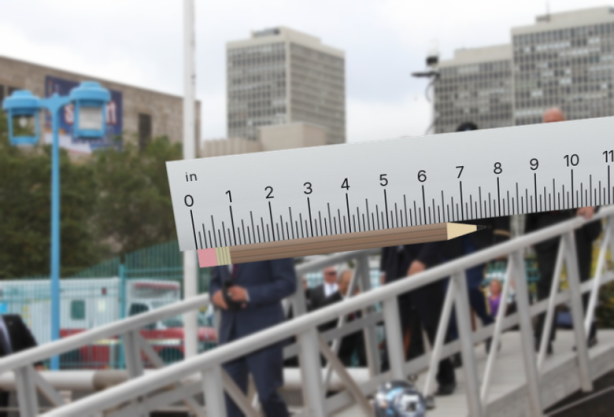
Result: 7.625 (in)
